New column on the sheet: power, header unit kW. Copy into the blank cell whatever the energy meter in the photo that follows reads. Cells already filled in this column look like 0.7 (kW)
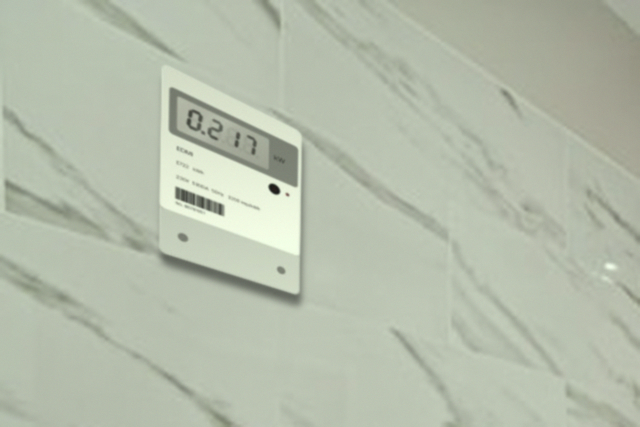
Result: 0.217 (kW)
